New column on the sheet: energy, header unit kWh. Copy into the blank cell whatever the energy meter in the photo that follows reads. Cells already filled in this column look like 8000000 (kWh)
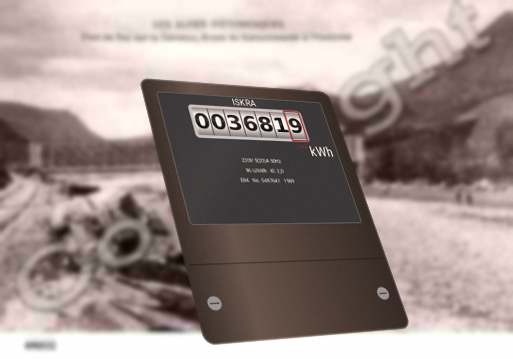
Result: 3681.9 (kWh)
